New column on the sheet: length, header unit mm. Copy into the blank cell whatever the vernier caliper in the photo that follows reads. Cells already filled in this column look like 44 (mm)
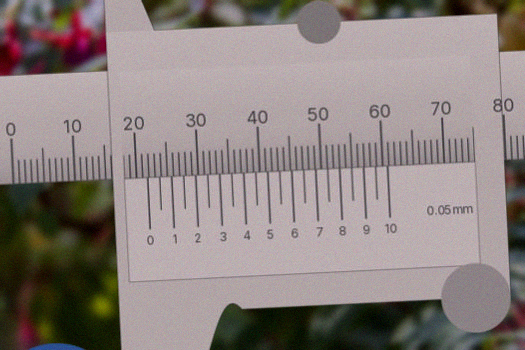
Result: 21.8 (mm)
